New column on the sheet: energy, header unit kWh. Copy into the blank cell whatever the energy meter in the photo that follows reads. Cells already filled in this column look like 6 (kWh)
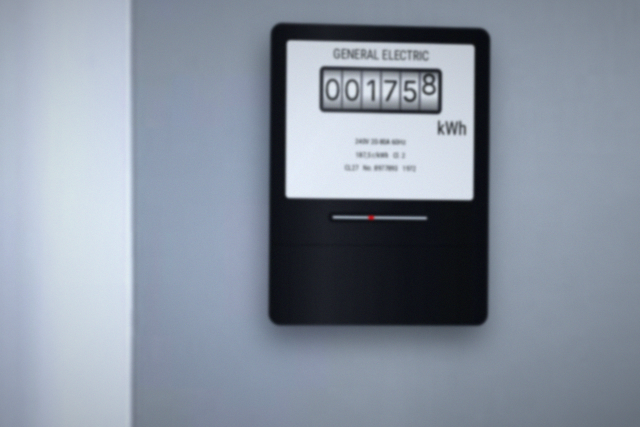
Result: 1758 (kWh)
